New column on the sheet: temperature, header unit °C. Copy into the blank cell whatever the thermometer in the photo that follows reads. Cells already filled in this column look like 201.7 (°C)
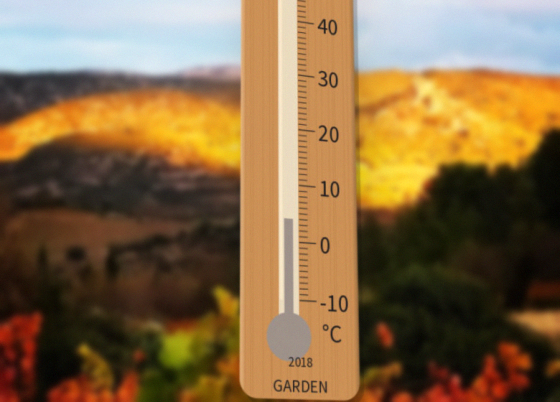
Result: 4 (°C)
